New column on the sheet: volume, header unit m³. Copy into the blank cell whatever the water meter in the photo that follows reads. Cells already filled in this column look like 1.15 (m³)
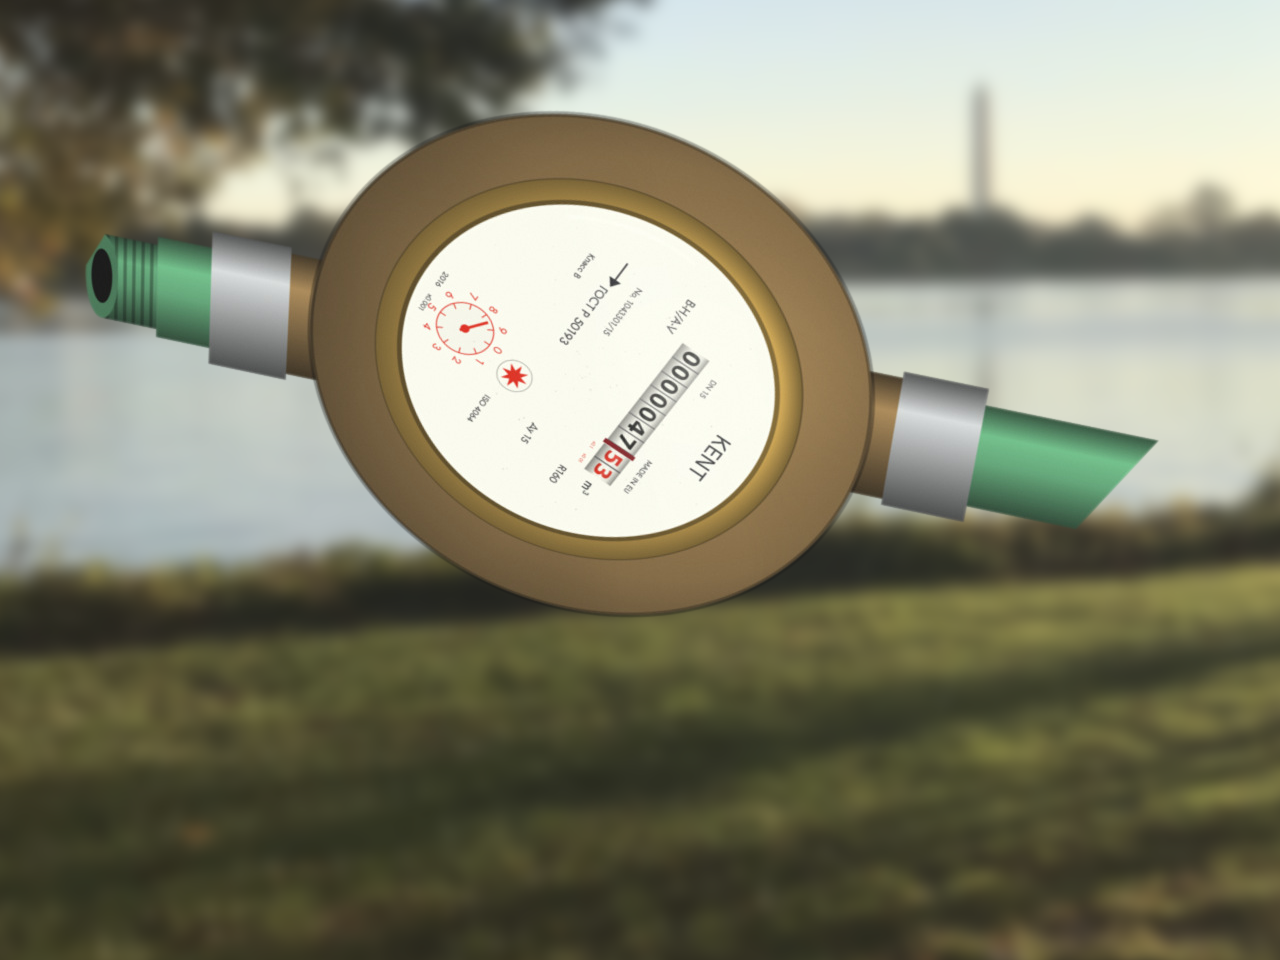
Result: 47.538 (m³)
